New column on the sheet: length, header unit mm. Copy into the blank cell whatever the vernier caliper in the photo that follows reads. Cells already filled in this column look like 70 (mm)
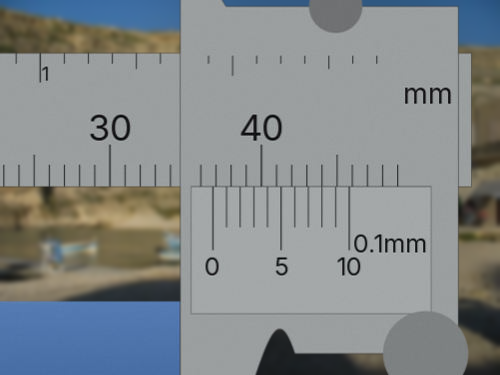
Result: 36.8 (mm)
